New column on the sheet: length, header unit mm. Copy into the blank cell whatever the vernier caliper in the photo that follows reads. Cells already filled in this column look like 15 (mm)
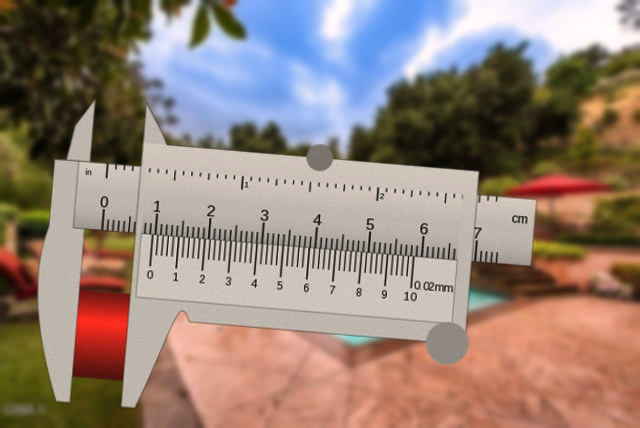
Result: 9.5 (mm)
